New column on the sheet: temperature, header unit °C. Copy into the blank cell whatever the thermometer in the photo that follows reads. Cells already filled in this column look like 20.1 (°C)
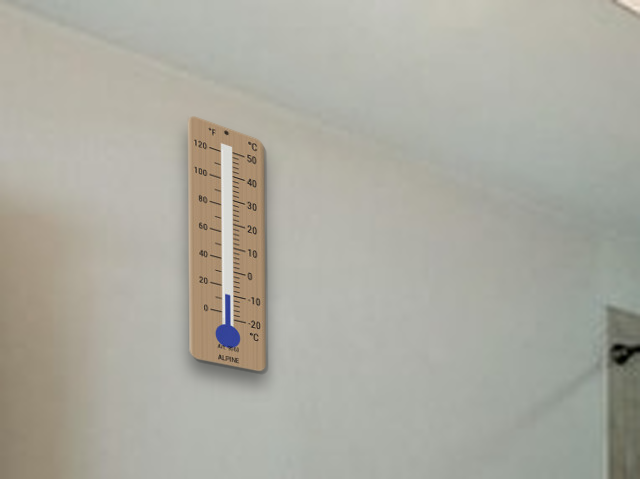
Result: -10 (°C)
